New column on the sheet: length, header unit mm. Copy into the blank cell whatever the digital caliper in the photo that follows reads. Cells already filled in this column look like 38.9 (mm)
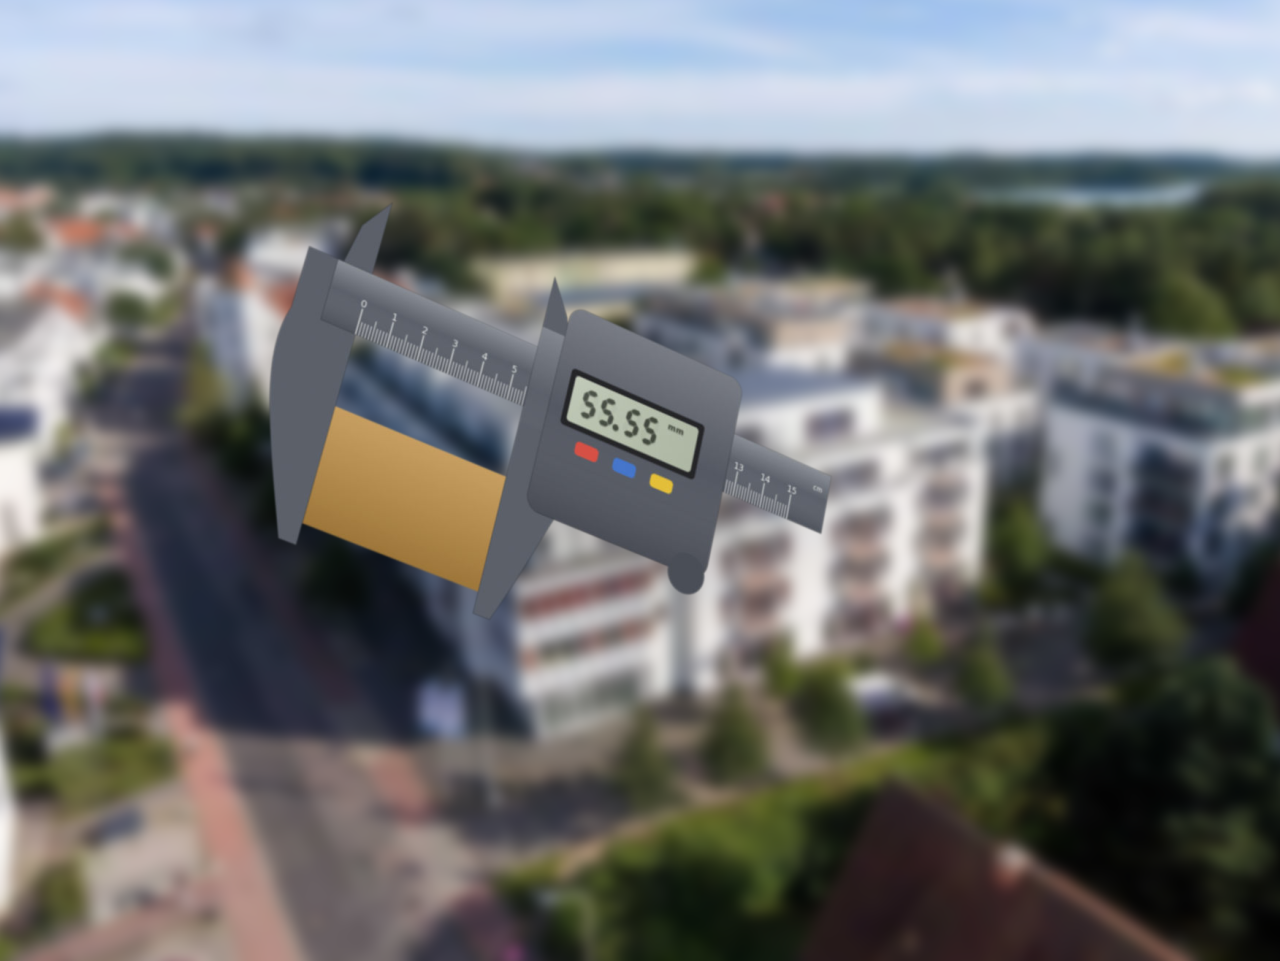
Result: 55.55 (mm)
